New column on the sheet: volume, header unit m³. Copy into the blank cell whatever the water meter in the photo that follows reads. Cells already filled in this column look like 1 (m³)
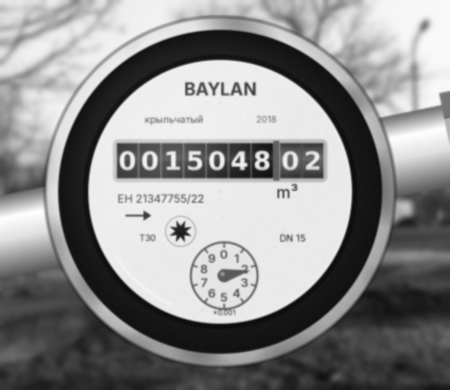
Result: 15048.022 (m³)
